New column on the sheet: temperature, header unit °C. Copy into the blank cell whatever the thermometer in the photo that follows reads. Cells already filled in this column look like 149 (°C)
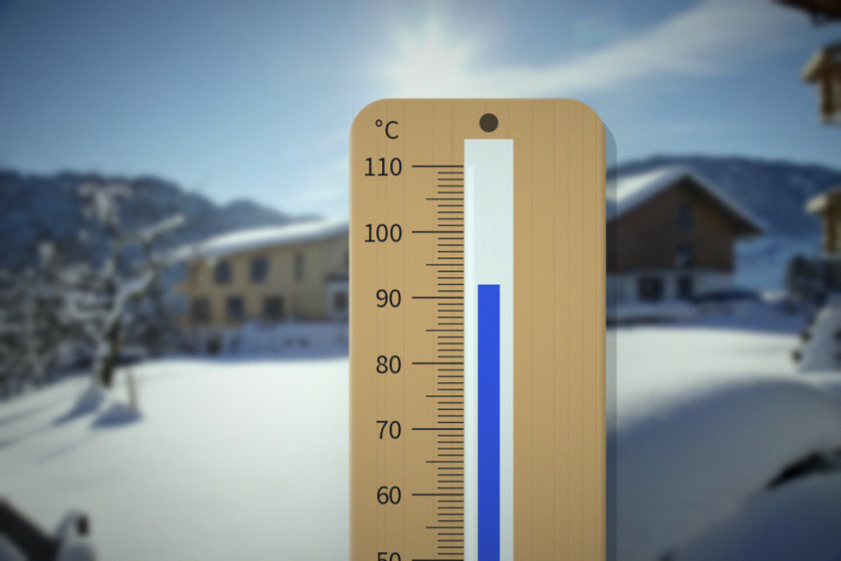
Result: 92 (°C)
